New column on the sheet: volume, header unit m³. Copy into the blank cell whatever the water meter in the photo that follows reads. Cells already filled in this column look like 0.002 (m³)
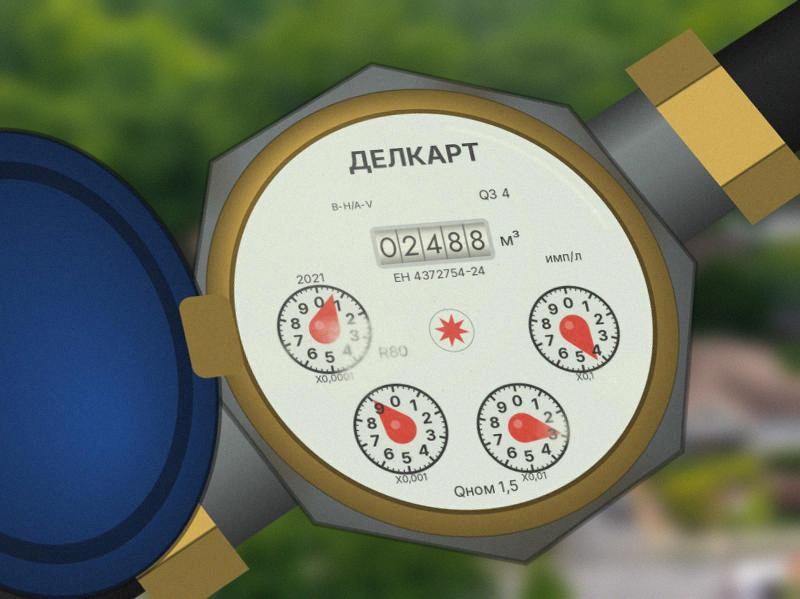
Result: 2488.4290 (m³)
